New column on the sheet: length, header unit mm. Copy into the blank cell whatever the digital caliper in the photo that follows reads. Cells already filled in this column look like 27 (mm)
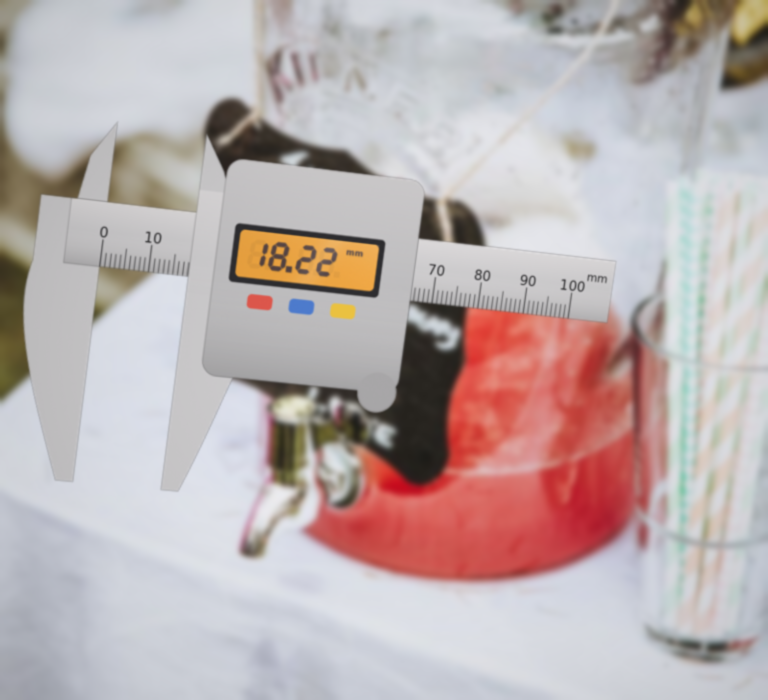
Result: 18.22 (mm)
